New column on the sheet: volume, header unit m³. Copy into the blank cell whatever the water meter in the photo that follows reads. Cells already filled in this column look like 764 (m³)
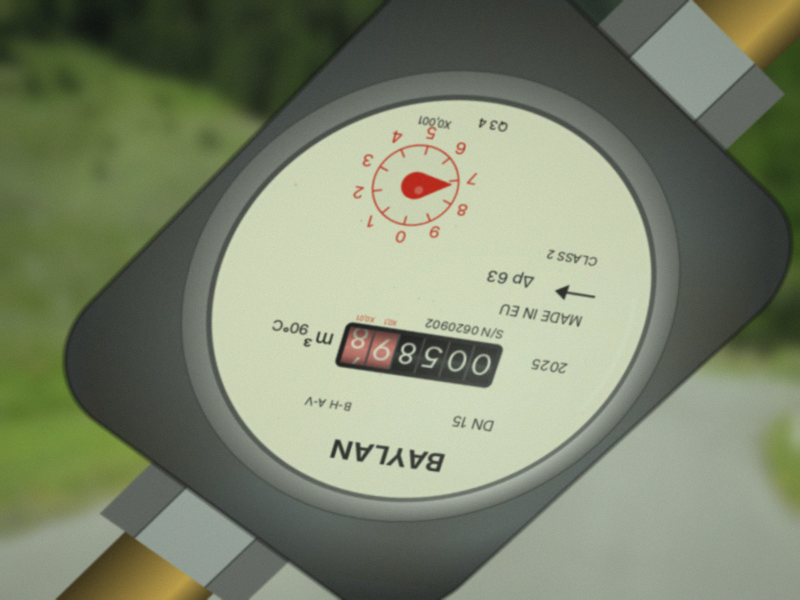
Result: 58.977 (m³)
